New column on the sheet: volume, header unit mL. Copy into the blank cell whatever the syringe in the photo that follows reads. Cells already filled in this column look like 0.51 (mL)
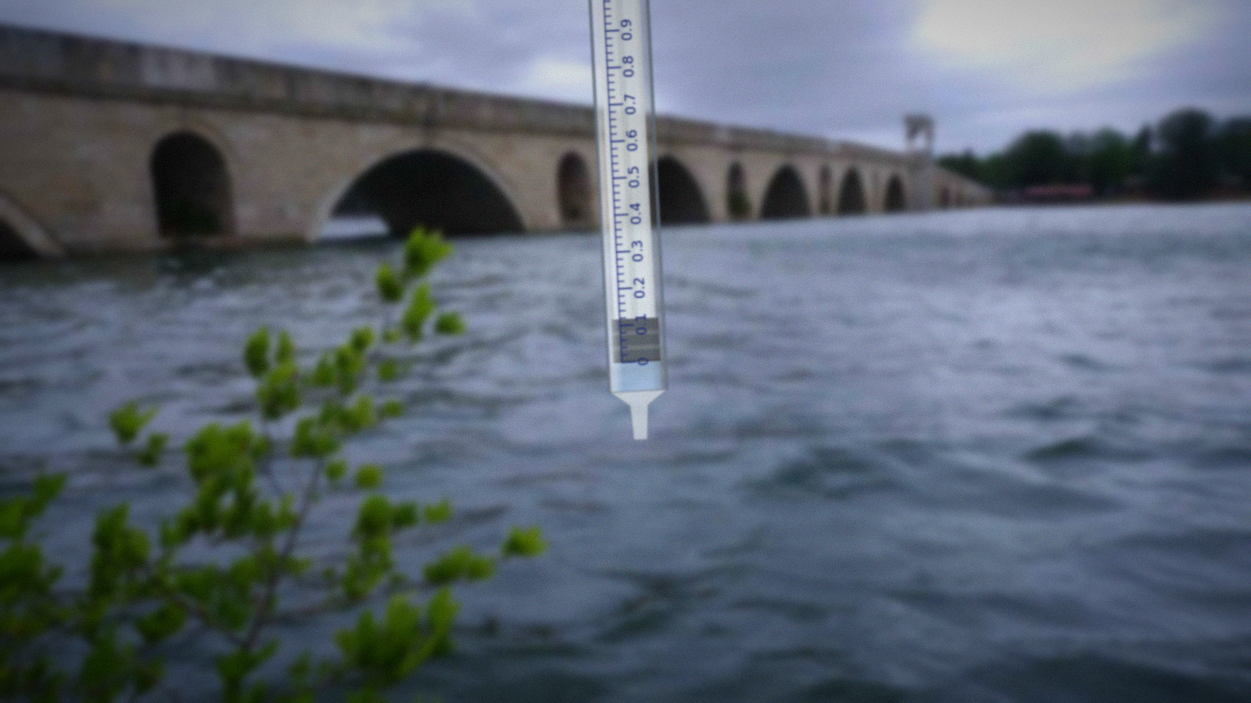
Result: 0 (mL)
